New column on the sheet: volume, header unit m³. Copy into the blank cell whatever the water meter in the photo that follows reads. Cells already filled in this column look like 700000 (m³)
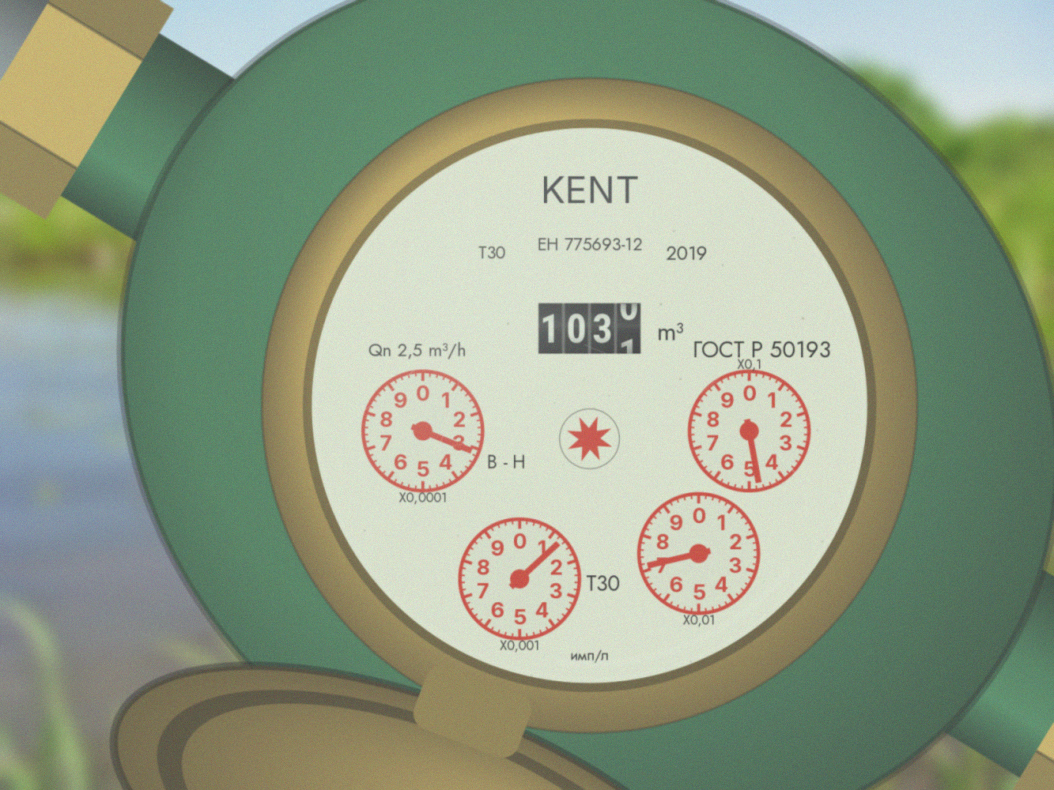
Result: 1030.4713 (m³)
